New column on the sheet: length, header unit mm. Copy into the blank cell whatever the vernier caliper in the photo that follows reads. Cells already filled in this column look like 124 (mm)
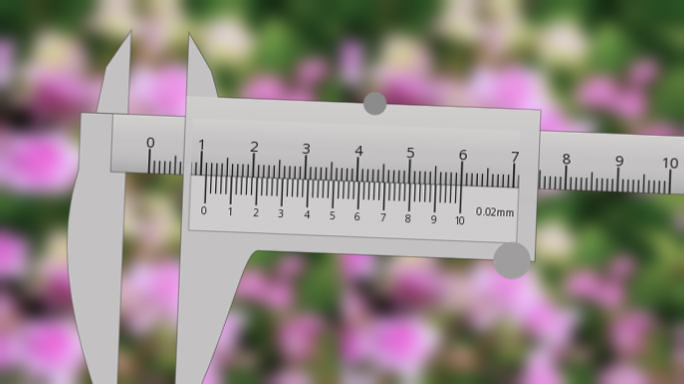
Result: 11.0 (mm)
